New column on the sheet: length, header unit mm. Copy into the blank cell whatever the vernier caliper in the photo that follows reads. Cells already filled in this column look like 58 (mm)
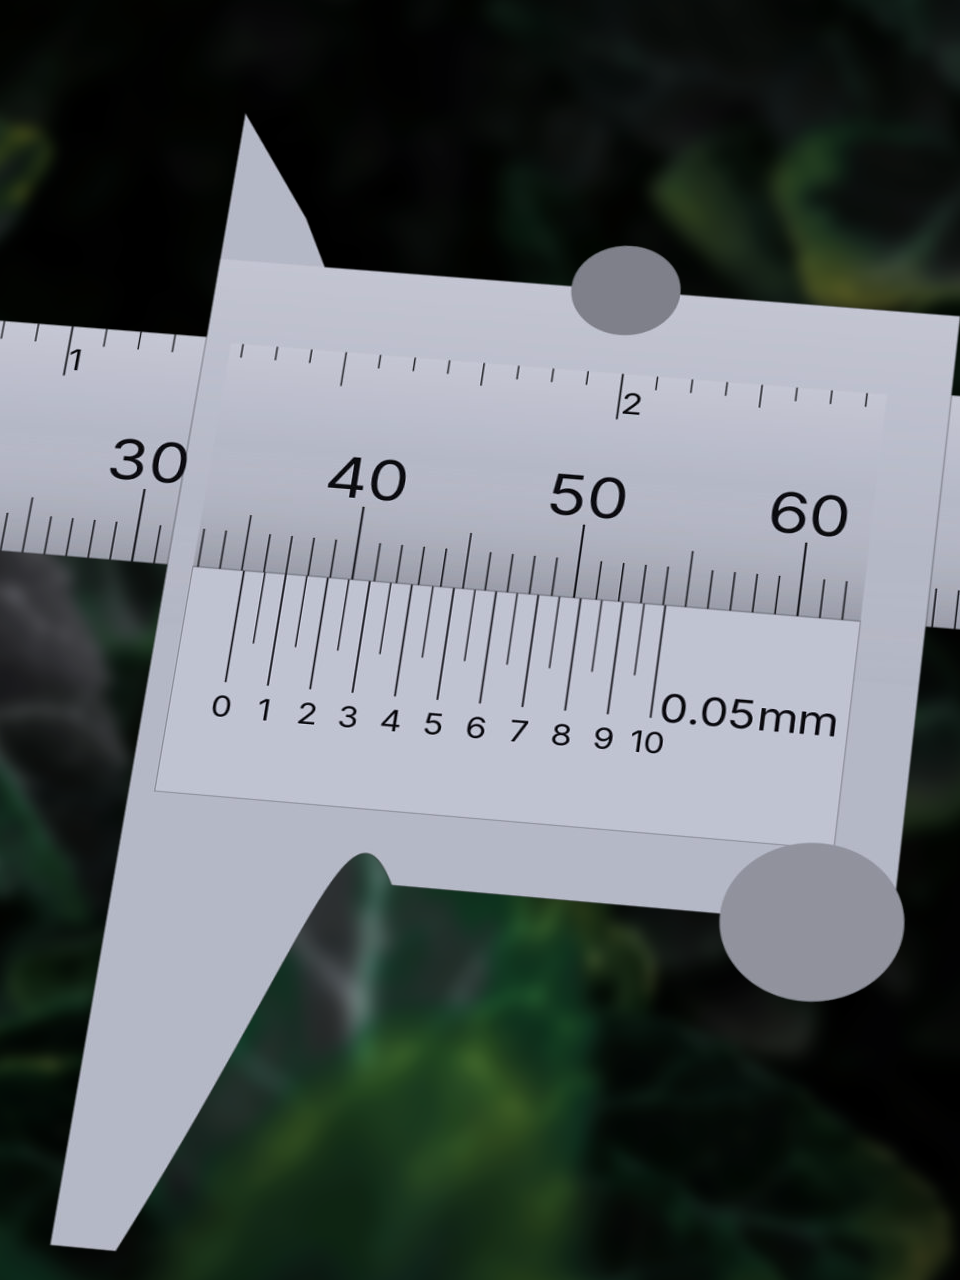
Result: 35.1 (mm)
